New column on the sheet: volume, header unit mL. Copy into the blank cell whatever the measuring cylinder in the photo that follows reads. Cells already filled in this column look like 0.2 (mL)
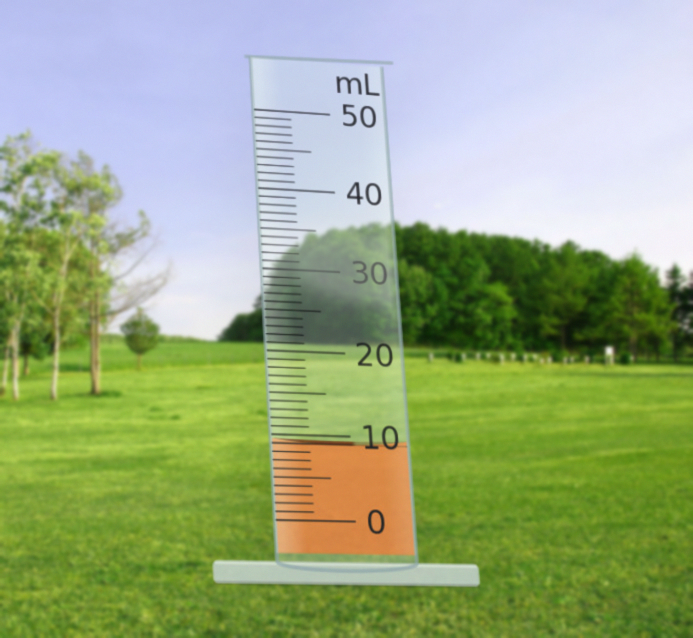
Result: 9 (mL)
